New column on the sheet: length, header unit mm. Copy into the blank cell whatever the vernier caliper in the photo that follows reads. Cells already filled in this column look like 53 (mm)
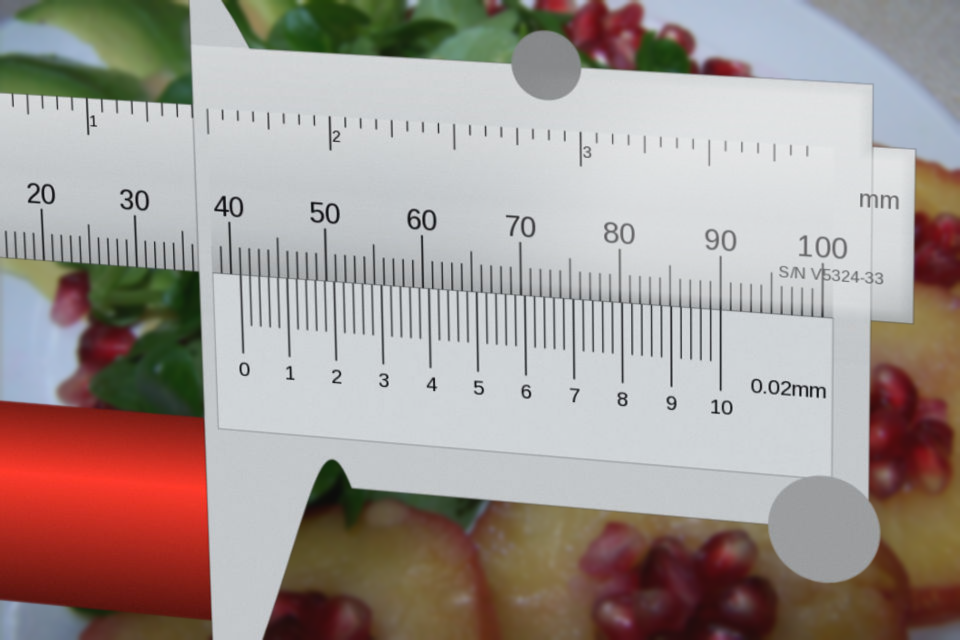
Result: 41.0 (mm)
